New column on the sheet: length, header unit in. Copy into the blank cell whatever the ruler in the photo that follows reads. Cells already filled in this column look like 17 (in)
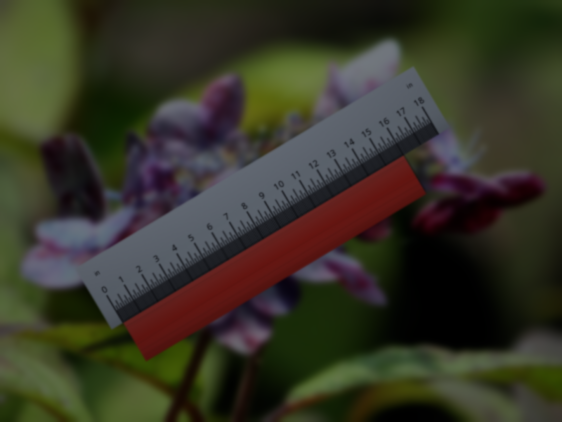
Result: 16 (in)
